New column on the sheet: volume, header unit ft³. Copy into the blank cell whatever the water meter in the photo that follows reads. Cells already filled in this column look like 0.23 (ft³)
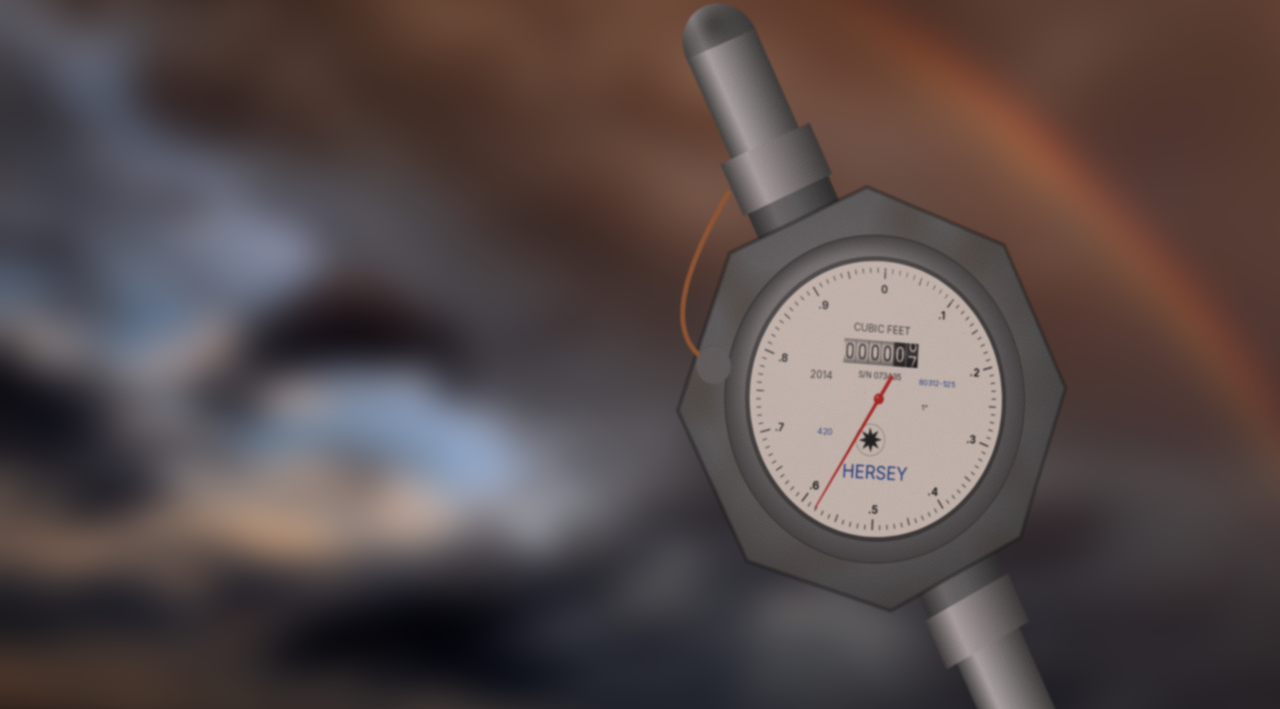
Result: 6.58 (ft³)
